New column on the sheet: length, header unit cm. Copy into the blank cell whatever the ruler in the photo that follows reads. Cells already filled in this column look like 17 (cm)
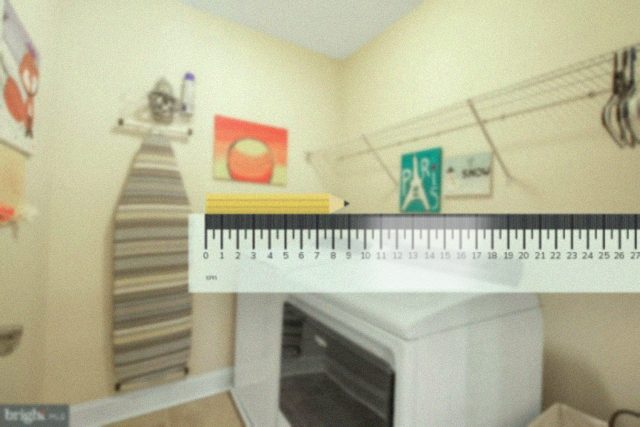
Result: 9 (cm)
